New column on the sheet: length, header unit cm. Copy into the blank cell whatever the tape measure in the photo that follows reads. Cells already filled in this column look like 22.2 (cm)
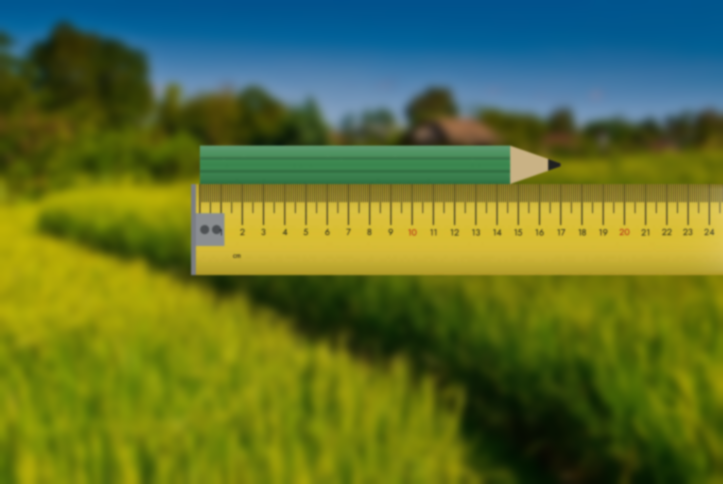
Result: 17 (cm)
